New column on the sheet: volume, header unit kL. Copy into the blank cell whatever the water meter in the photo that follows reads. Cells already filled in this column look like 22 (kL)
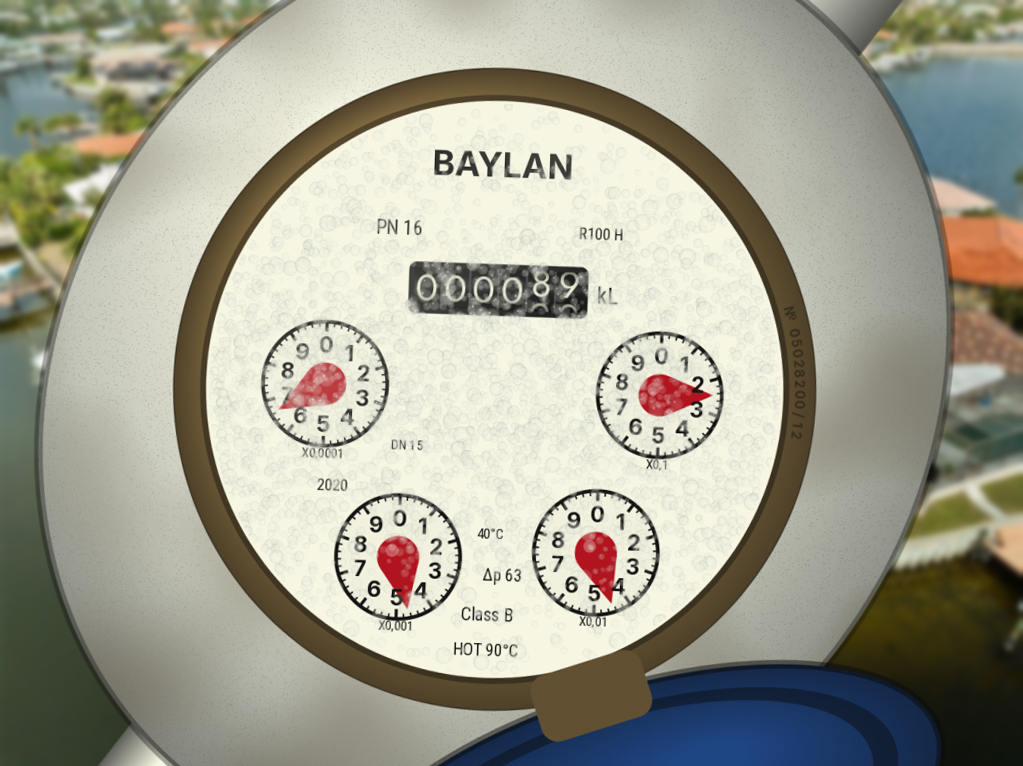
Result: 89.2446 (kL)
